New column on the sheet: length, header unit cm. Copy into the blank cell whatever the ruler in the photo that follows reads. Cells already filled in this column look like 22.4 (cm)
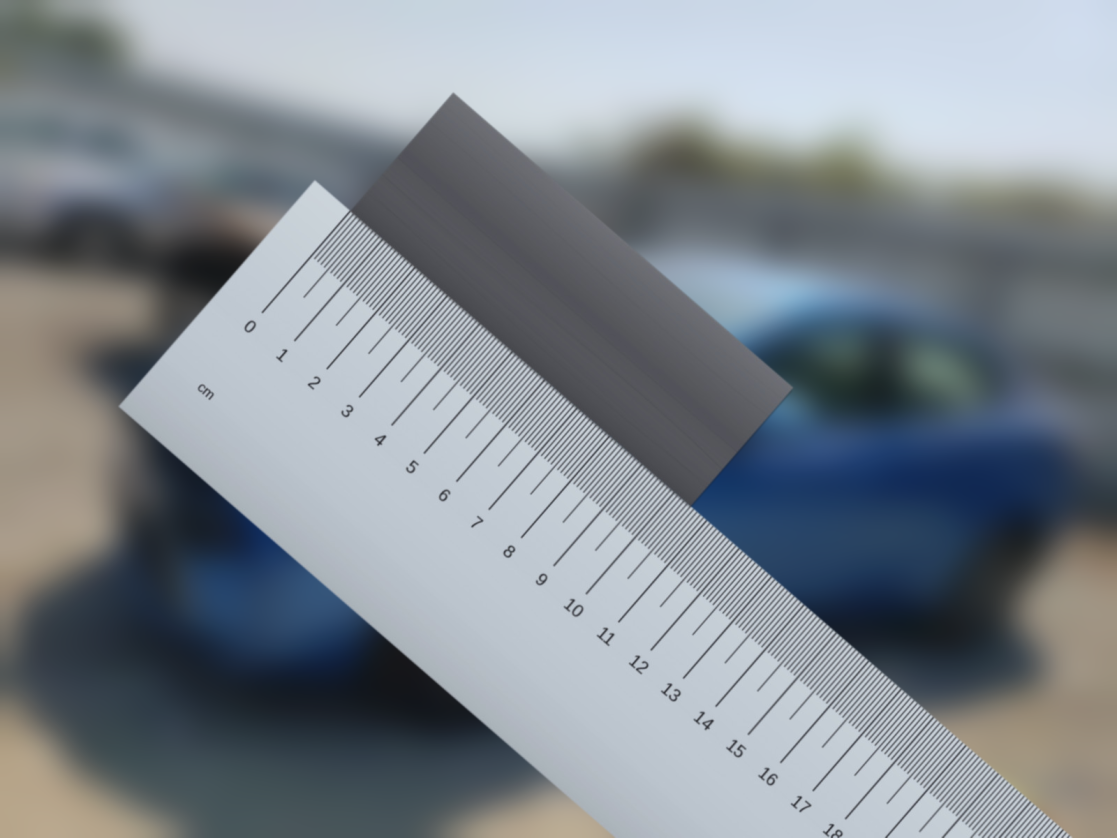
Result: 10.5 (cm)
